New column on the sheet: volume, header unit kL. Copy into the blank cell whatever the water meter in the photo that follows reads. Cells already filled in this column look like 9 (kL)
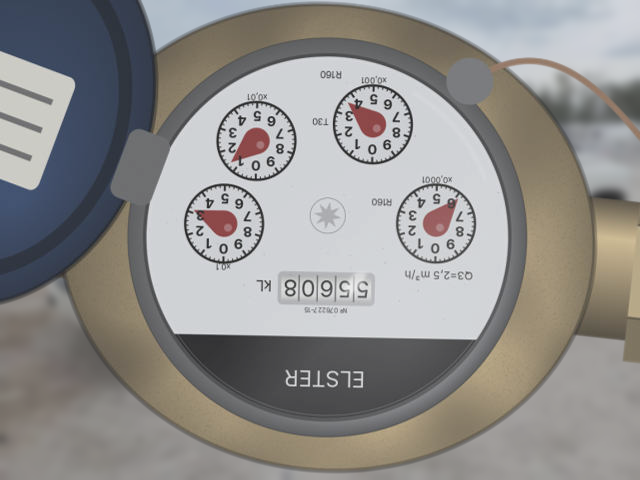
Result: 55608.3136 (kL)
